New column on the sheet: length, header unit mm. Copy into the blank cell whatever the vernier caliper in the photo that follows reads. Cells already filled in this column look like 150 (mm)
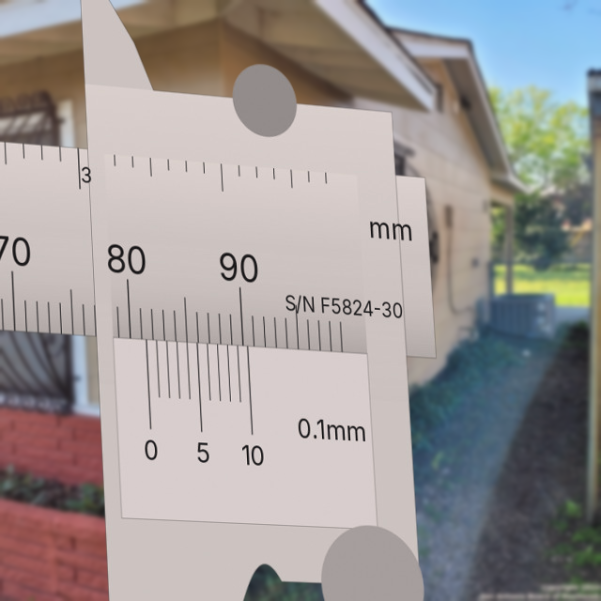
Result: 81.4 (mm)
